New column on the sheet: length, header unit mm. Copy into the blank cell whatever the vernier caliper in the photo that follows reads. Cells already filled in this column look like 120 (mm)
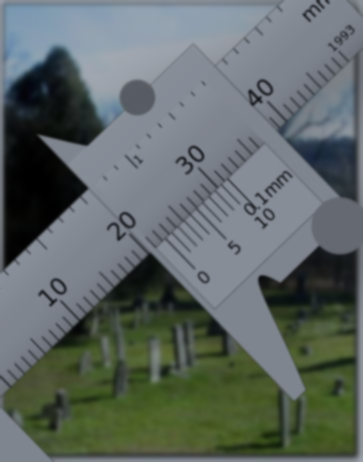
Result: 22.4 (mm)
